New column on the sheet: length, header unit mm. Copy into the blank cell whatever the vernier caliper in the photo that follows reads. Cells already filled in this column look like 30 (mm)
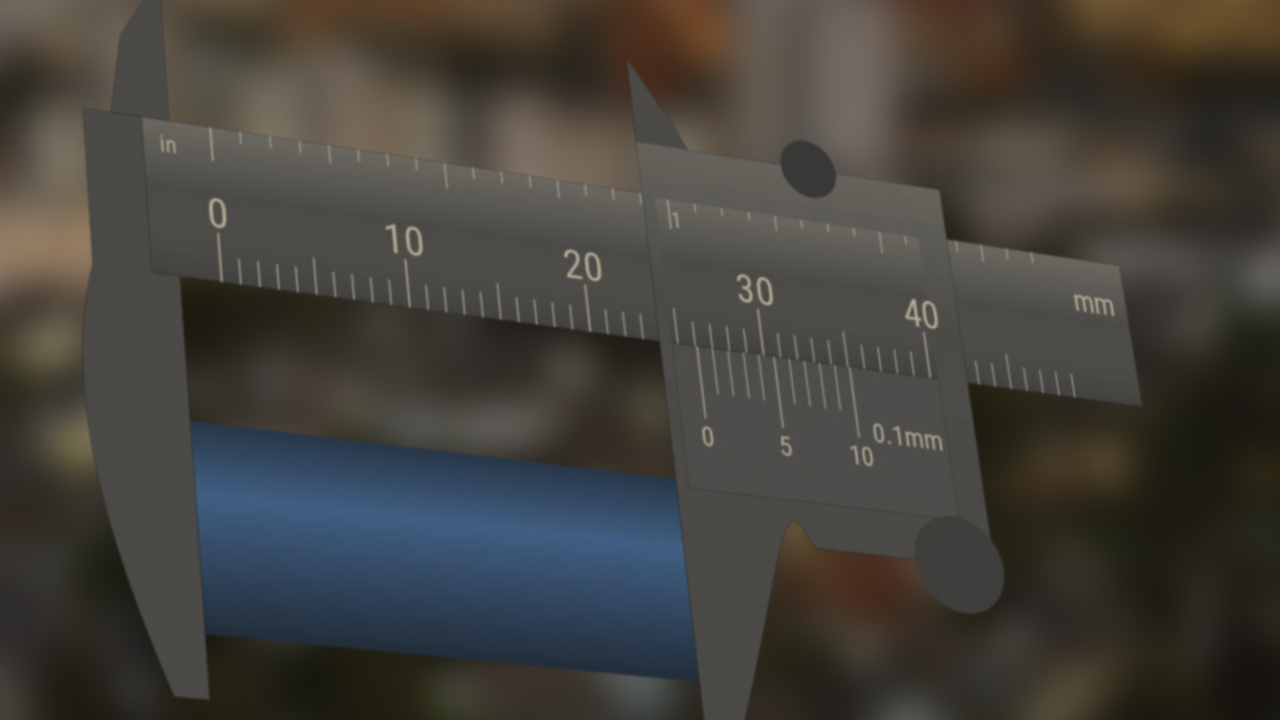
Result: 26.1 (mm)
